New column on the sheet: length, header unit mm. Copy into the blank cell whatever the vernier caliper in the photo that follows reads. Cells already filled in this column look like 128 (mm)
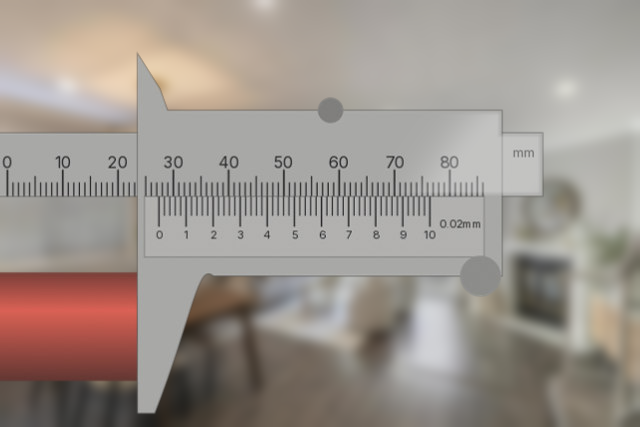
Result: 27.4 (mm)
